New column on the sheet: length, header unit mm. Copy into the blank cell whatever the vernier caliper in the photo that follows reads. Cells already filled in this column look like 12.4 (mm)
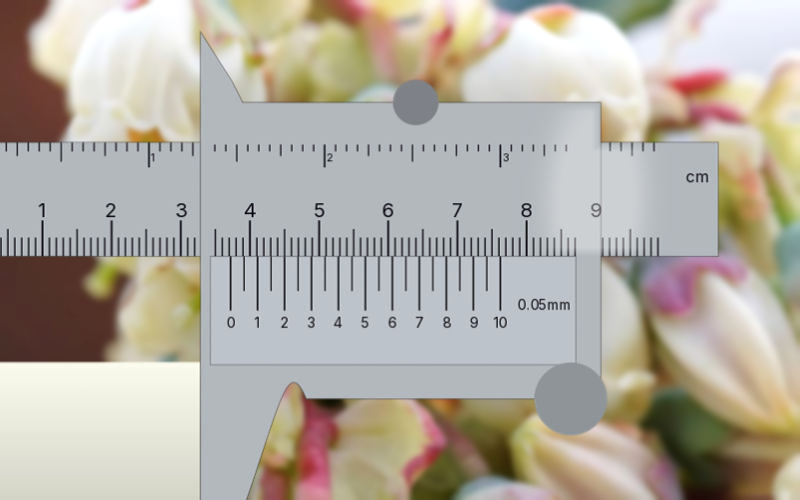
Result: 37.2 (mm)
